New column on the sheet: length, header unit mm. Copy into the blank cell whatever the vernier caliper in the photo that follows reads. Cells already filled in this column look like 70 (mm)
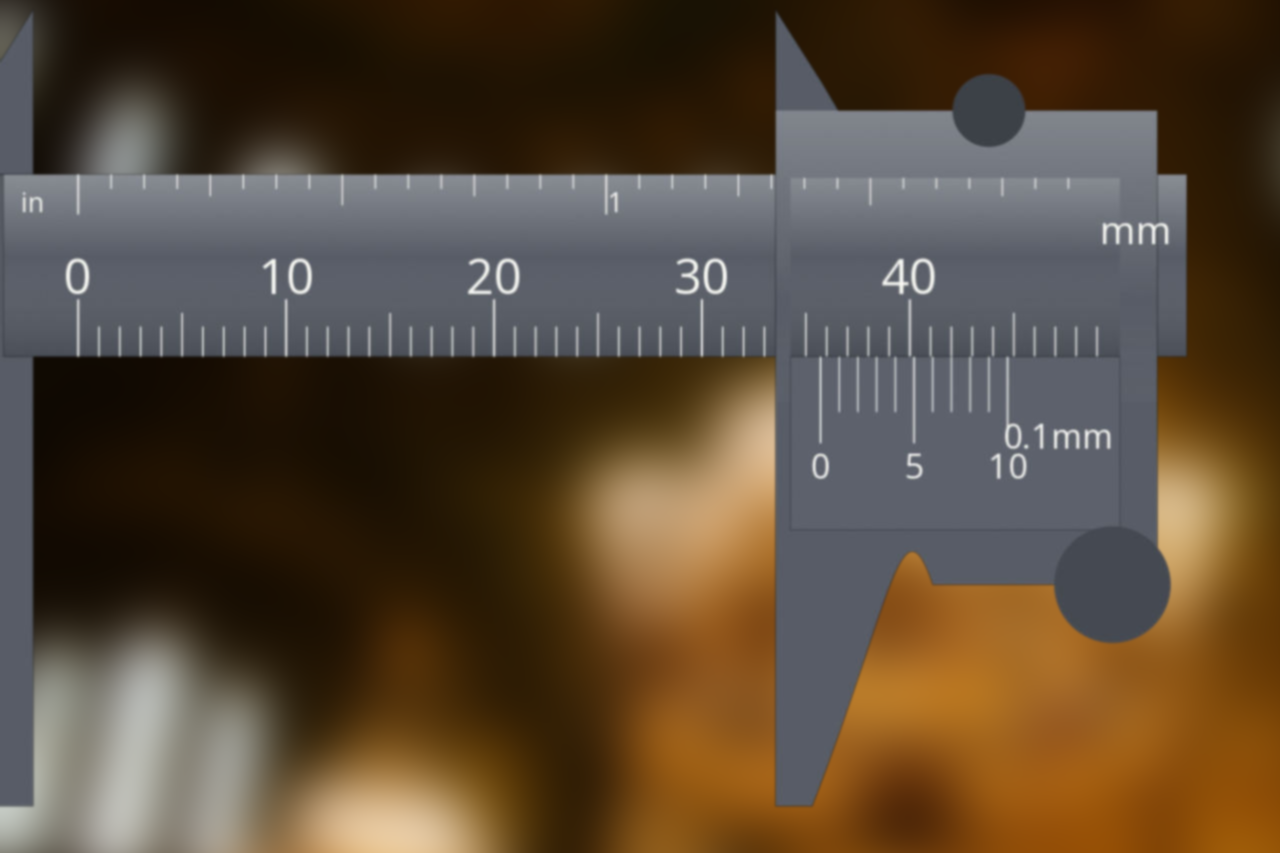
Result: 35.7 (mm)
